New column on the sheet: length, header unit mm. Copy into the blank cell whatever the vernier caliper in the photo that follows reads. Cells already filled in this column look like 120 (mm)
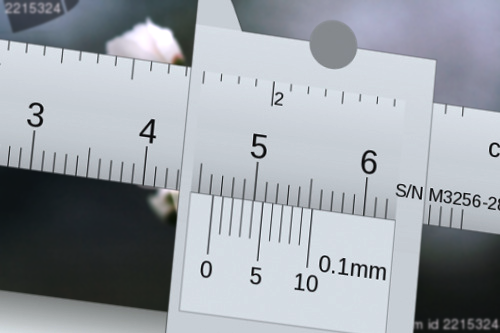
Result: 46.3 (mm)
